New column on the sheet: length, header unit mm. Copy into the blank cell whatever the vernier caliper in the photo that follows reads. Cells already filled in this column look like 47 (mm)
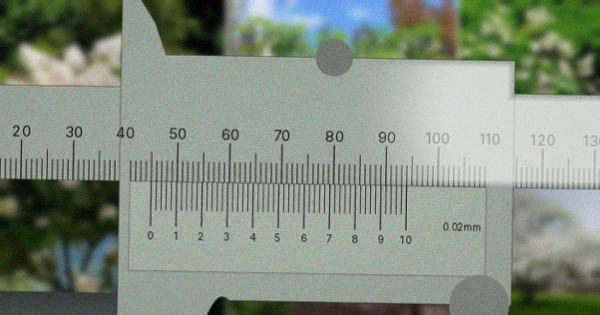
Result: 45.0 (mm)
